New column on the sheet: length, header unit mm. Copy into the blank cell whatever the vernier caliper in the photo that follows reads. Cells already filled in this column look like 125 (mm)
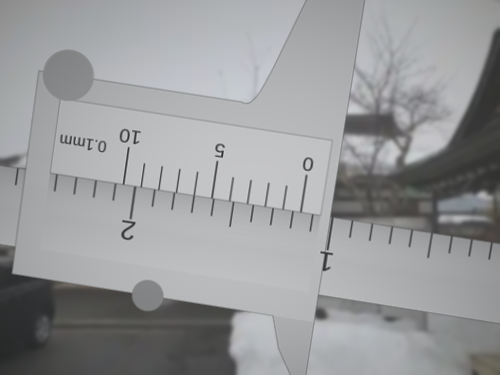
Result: 11.6 (mm)
